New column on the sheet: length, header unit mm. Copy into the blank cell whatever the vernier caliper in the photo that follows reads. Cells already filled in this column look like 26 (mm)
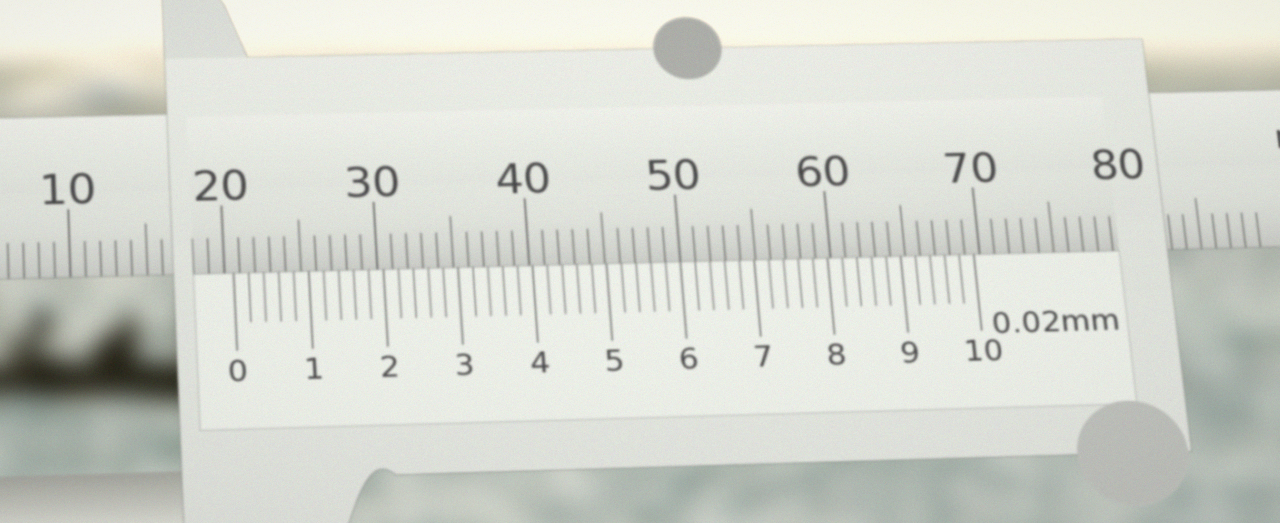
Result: 20.6 (mm)
